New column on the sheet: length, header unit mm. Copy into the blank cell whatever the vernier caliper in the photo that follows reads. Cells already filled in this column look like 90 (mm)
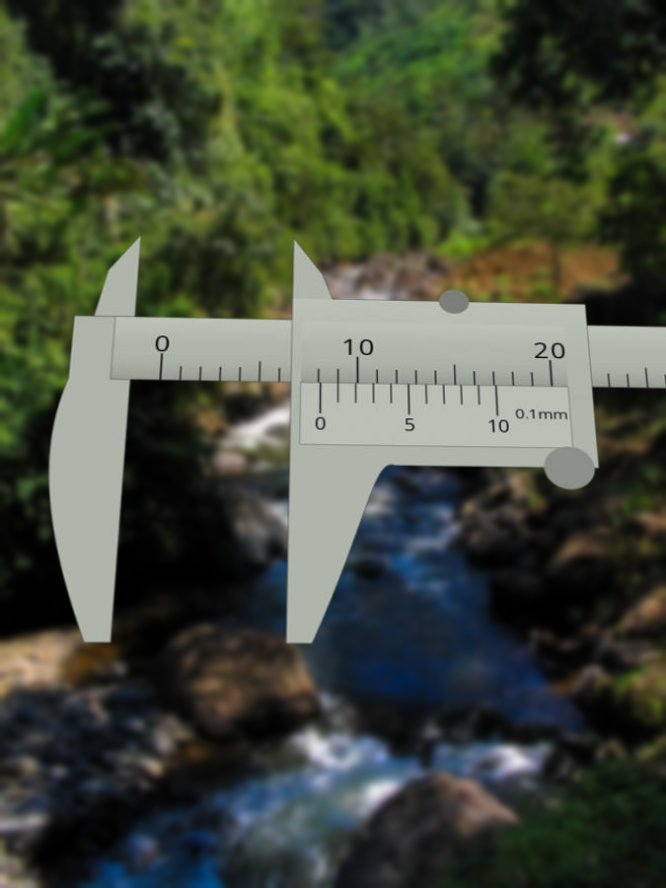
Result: 8.1 (mm)
